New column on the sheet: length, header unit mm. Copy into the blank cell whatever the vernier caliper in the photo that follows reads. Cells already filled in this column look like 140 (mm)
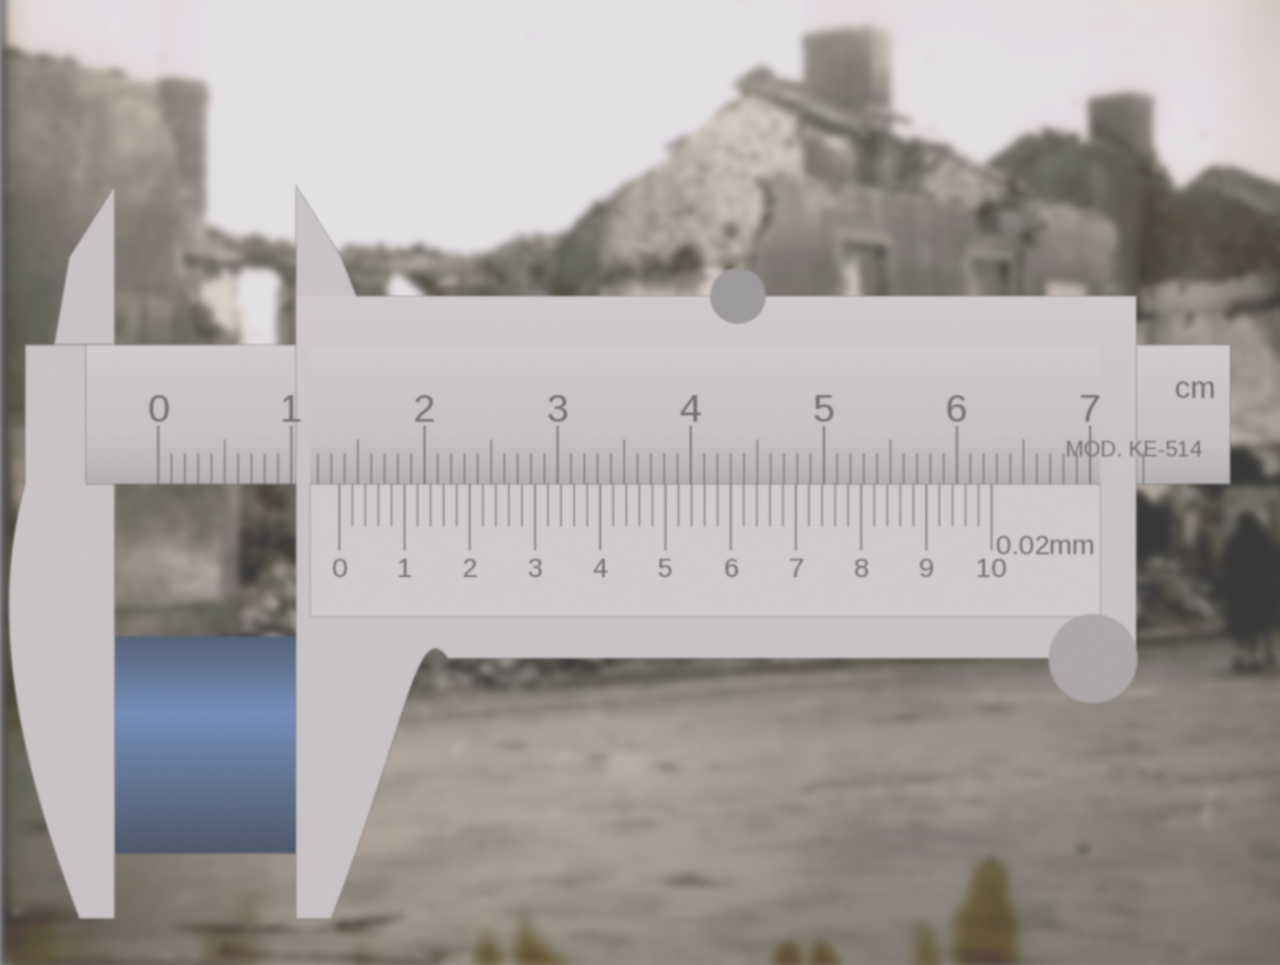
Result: 13.6 (mm)
